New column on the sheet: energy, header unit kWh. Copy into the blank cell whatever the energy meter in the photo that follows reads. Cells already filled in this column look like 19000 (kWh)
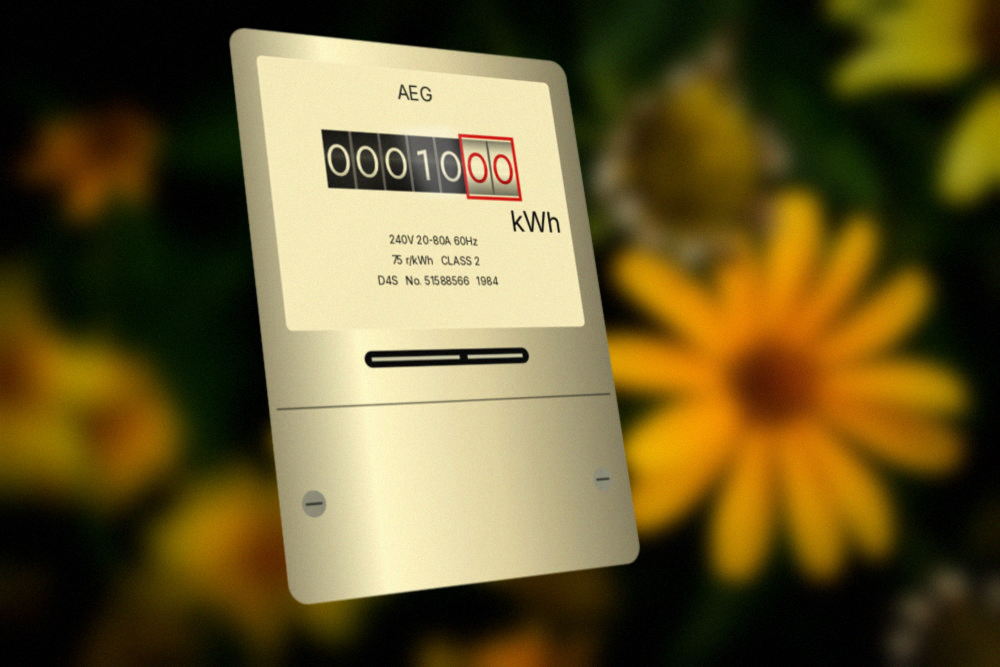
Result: 10.00 (kWh)
